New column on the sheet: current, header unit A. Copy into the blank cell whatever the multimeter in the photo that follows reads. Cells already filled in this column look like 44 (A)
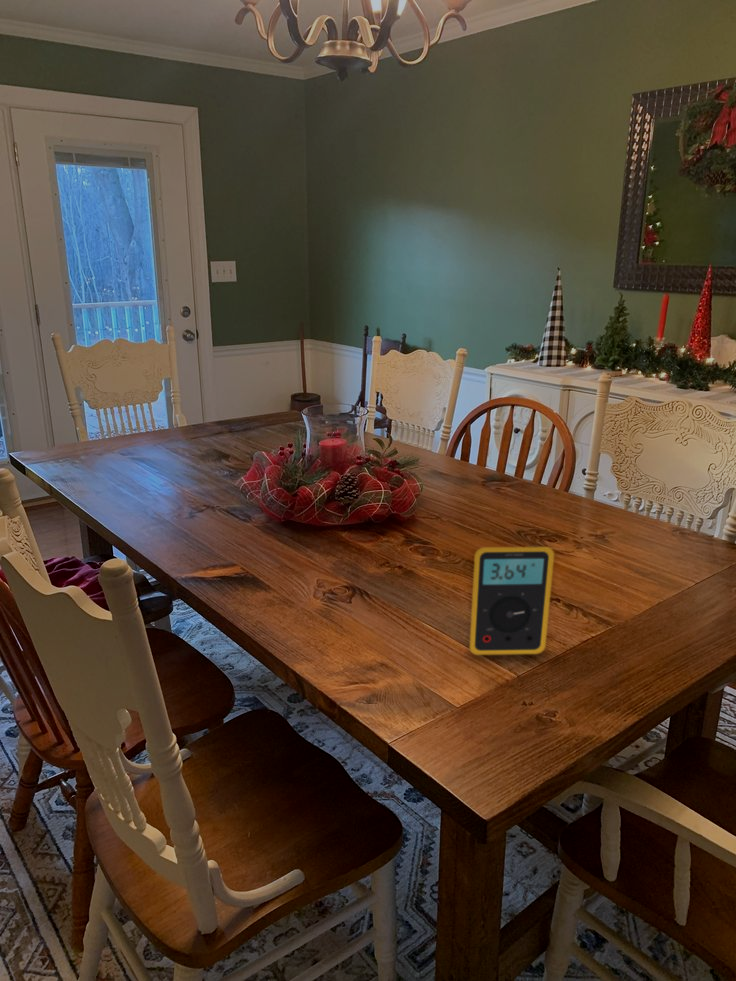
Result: 3.64 (A)
